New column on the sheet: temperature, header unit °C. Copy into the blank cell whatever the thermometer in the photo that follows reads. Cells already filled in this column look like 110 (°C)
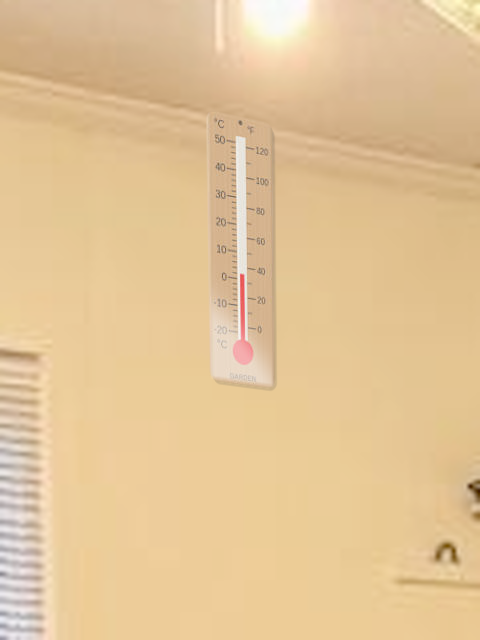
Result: 2 (°C)
